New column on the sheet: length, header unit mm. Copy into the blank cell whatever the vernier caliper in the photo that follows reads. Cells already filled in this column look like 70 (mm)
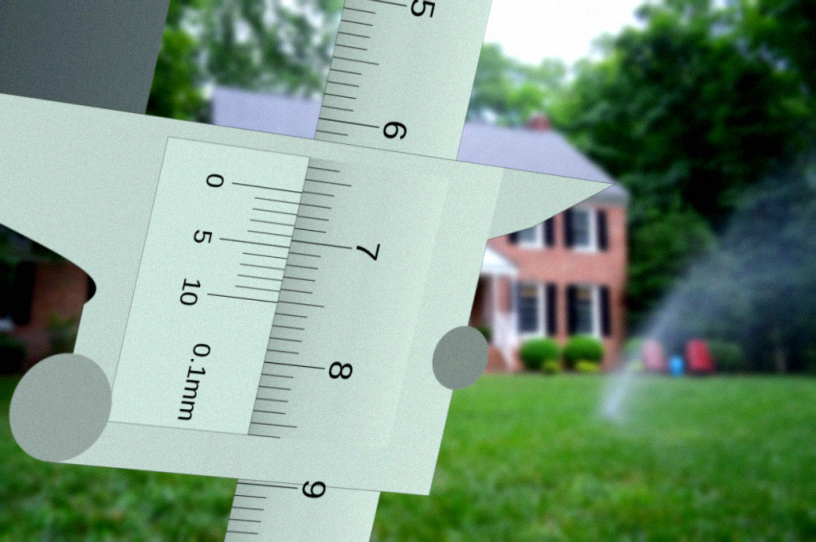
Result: 66.1 (mm)
